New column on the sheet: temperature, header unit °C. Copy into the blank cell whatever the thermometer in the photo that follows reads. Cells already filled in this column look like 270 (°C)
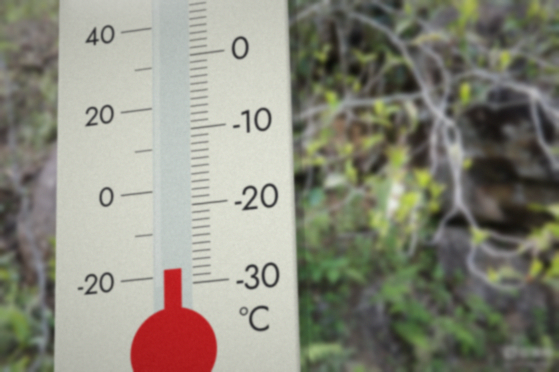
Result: -28 (°C)
